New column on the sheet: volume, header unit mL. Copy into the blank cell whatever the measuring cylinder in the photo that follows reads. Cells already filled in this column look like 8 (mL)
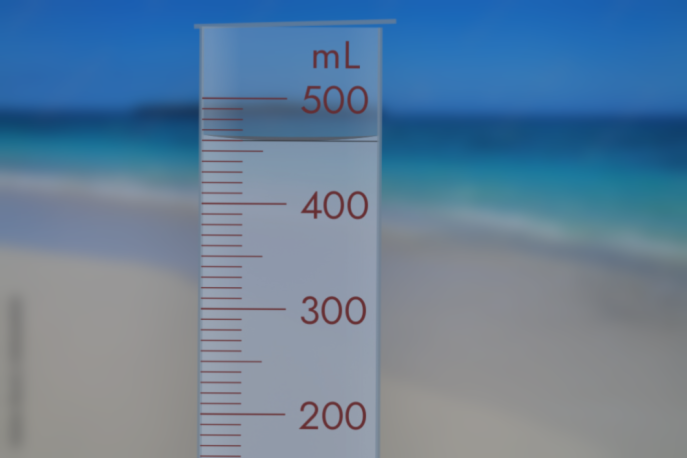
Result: 460 (mL)
